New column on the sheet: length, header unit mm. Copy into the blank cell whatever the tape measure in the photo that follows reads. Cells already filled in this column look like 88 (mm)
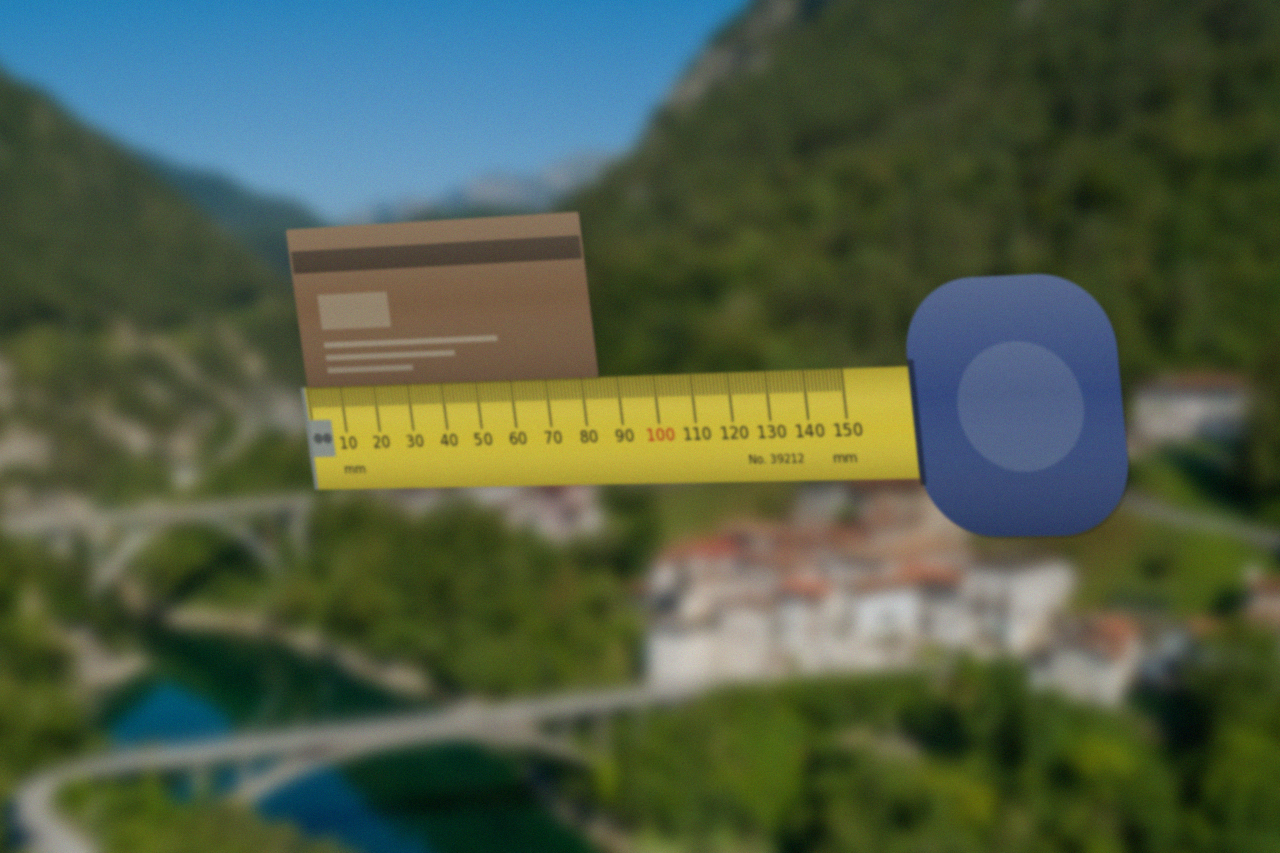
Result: 85 (mm)
